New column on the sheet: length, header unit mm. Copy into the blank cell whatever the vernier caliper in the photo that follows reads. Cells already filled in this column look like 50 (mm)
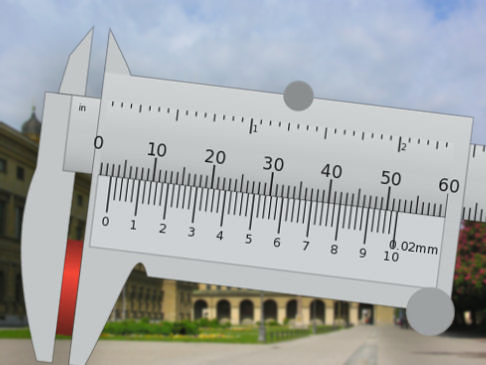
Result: 2.8 (mm)
